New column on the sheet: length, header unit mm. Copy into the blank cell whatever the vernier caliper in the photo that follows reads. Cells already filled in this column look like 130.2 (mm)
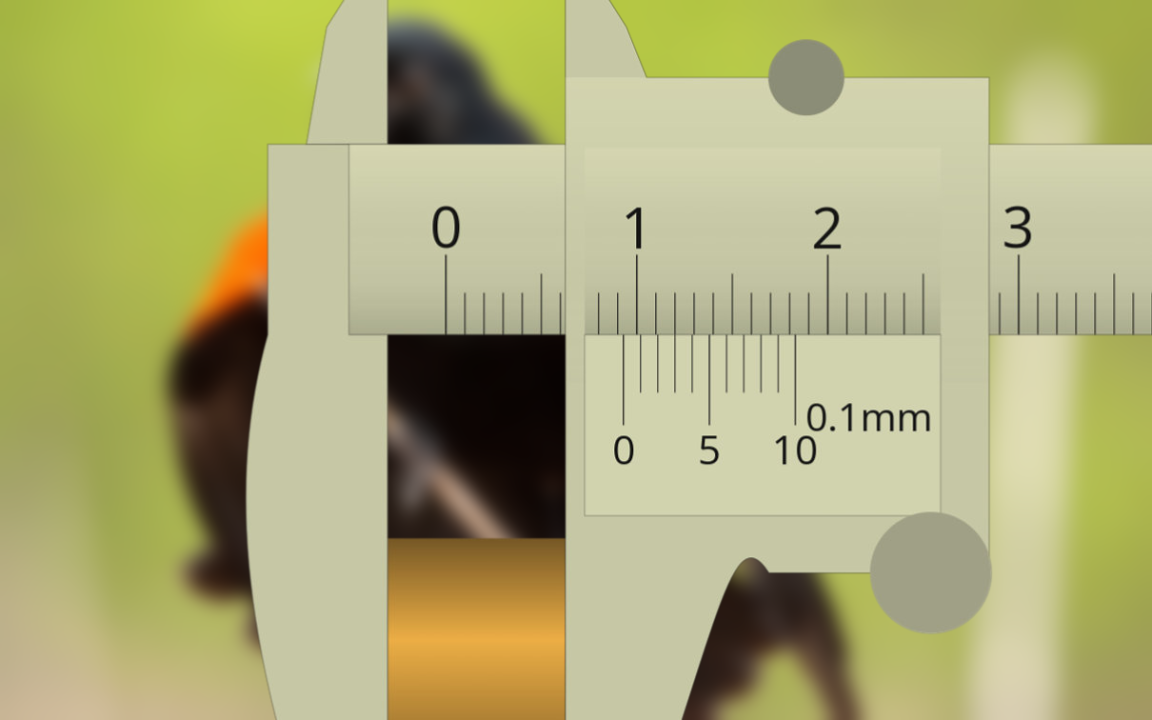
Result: 9.3 (mm)
